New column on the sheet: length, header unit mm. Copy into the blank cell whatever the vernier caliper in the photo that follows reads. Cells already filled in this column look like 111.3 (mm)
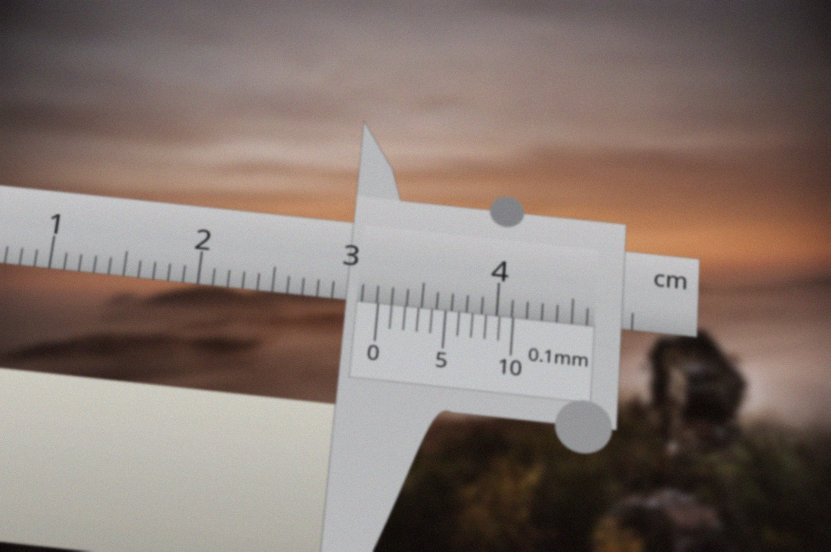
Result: 32.1 (mm)
